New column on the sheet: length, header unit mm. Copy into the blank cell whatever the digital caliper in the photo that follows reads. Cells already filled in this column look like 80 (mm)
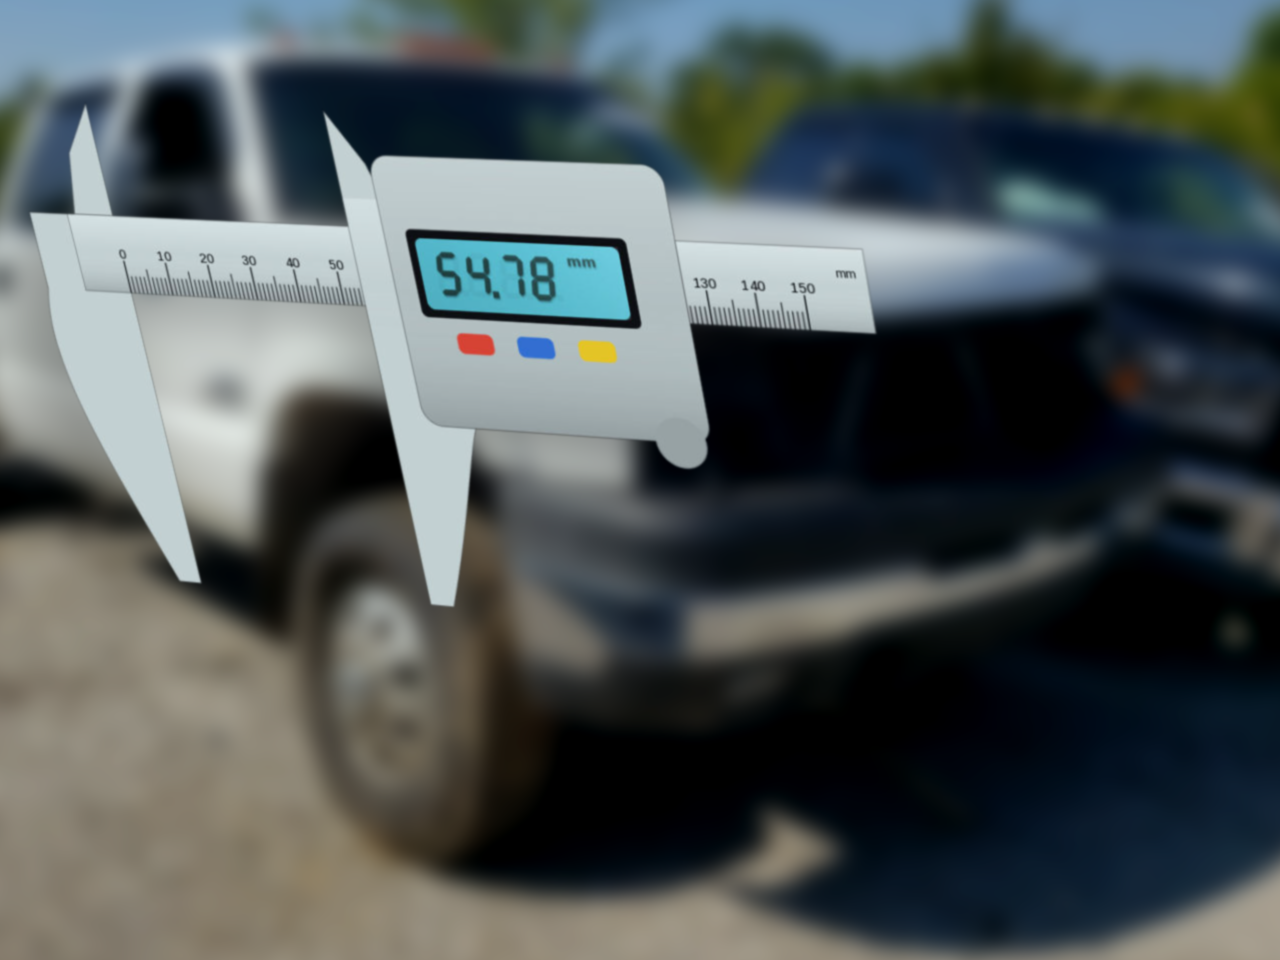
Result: 54.78 (mm)
